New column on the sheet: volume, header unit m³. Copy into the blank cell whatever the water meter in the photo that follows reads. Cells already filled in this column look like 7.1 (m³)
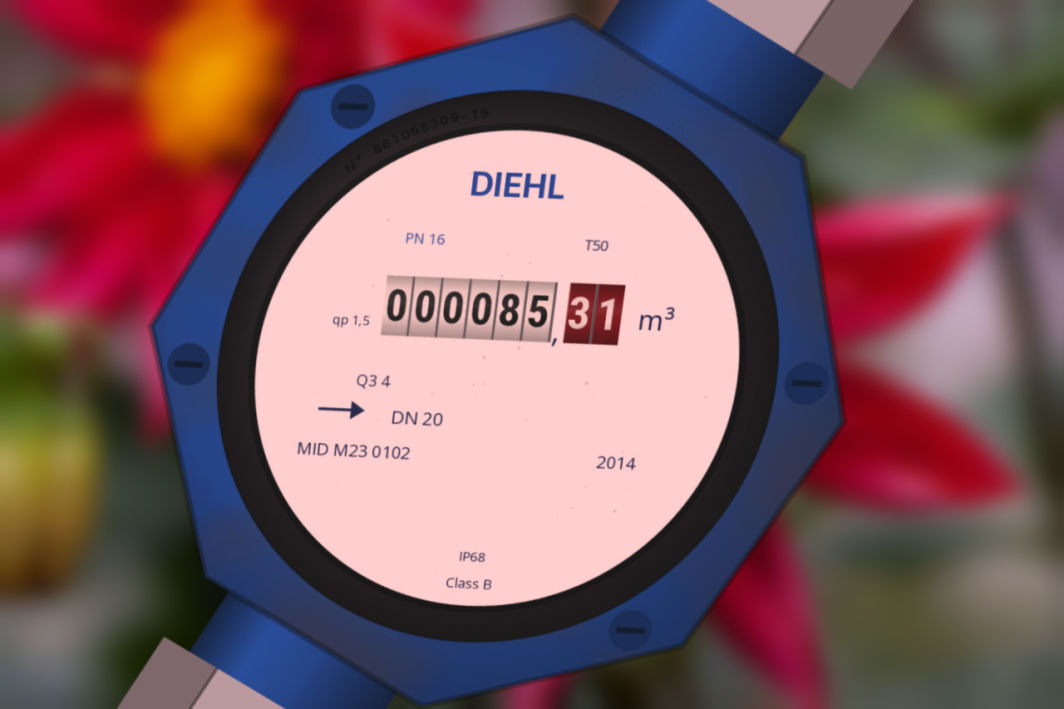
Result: 85.31 (m³)
